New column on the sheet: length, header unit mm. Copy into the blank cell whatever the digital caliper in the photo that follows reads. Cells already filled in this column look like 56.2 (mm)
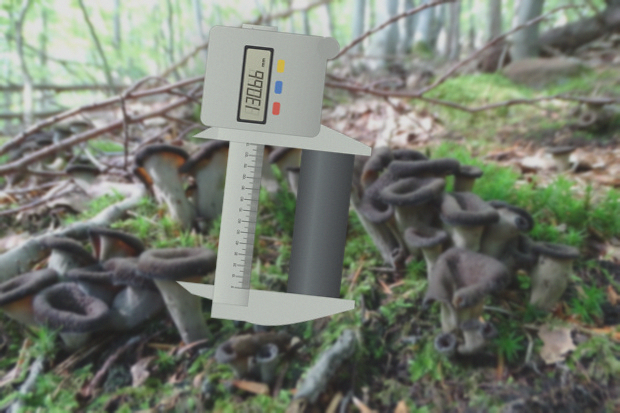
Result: 130.66 (mm)
